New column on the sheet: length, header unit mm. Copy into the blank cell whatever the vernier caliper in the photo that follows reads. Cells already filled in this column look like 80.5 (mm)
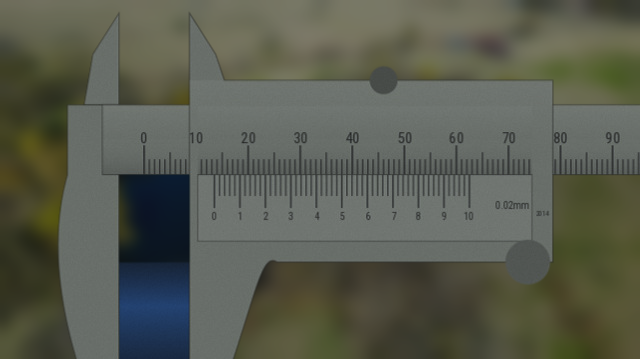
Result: 13.5 (mm)
